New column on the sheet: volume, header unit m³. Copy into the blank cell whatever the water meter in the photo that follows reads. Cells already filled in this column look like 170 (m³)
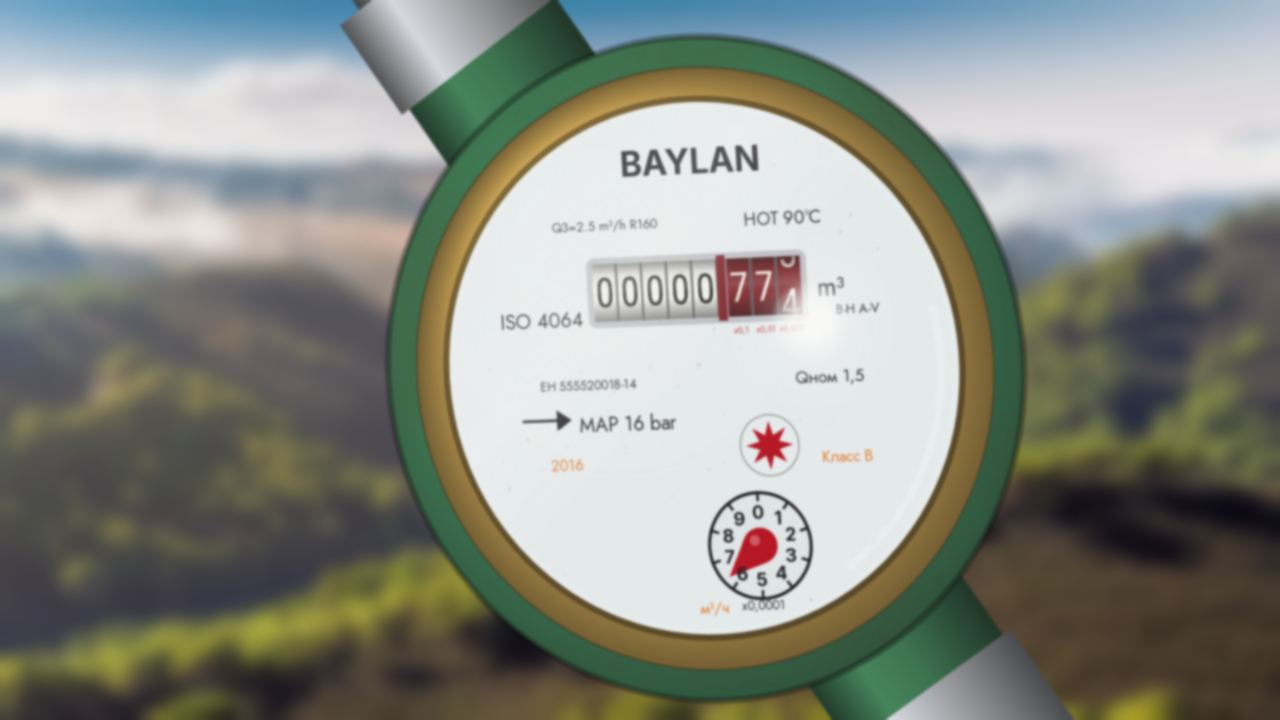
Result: 0.7736 (m³)
